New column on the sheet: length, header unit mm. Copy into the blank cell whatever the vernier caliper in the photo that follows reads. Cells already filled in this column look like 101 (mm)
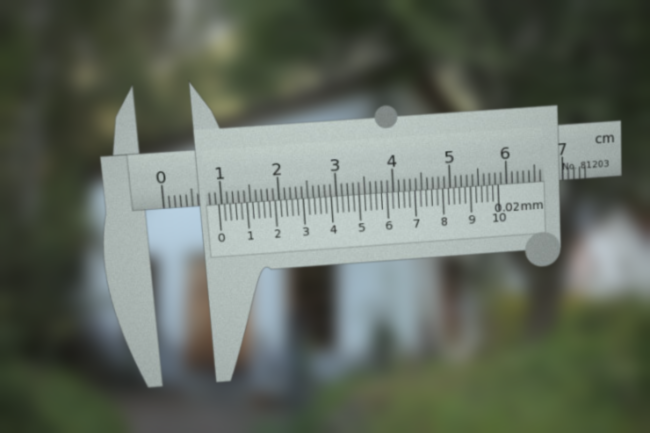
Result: 9.5 (mm)
